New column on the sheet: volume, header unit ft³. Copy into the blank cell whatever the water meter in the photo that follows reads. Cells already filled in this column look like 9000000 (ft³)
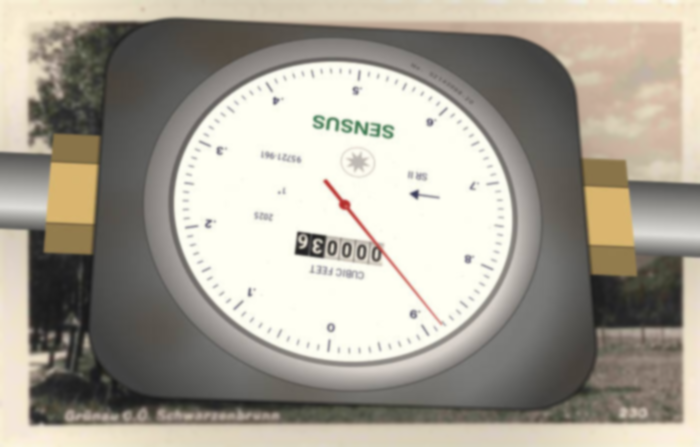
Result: 35.88 (ft³)
